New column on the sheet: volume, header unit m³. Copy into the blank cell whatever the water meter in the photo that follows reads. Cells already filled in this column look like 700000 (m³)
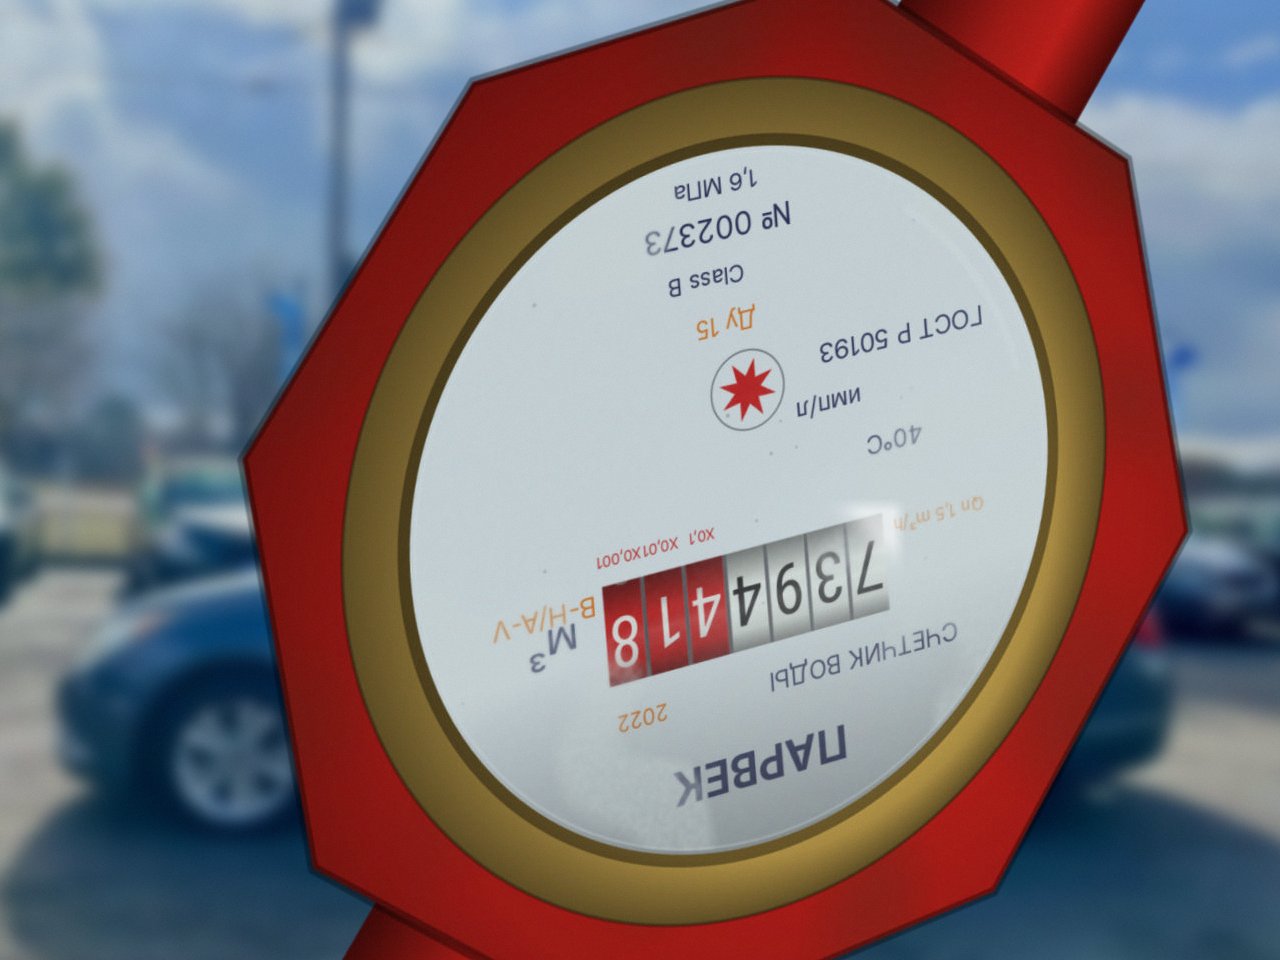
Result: 7394.418 (m³)
